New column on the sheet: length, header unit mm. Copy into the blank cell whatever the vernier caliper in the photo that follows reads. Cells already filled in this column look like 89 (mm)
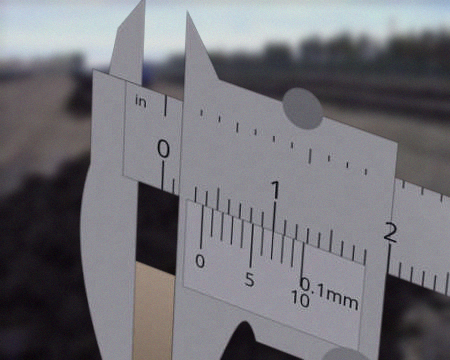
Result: 3.7 (mm)
